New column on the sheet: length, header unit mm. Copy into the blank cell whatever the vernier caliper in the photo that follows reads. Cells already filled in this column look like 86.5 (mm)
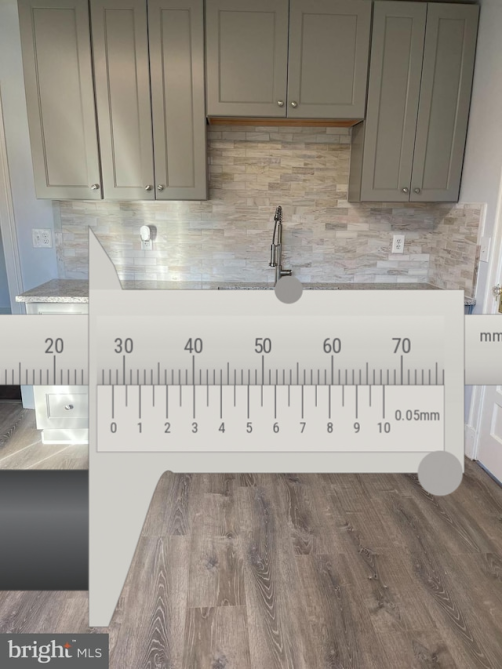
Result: 28.4 (mm)
